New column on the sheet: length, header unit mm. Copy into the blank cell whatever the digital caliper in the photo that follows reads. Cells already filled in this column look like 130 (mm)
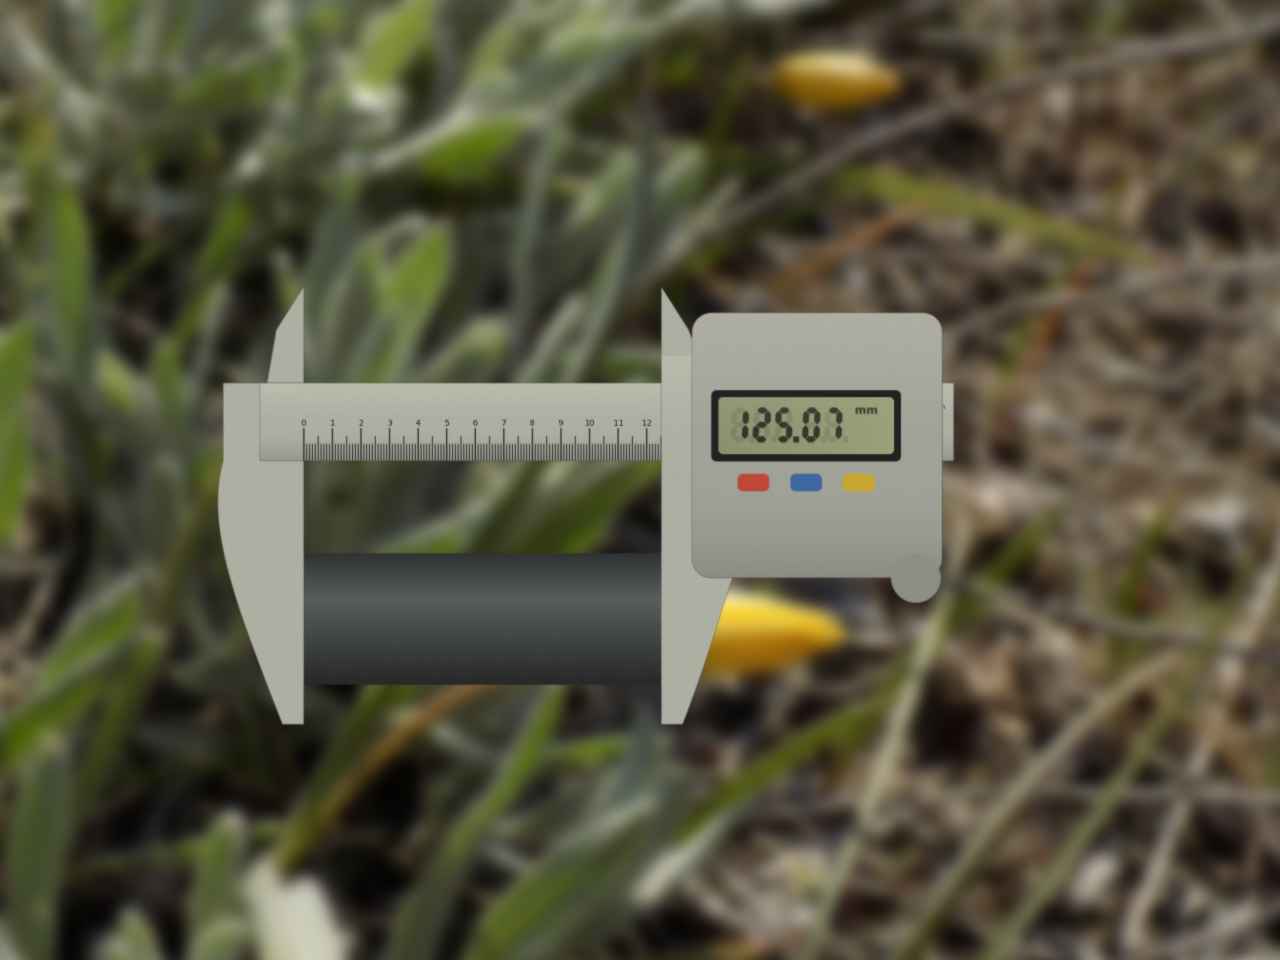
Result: 125.07 (mm)
